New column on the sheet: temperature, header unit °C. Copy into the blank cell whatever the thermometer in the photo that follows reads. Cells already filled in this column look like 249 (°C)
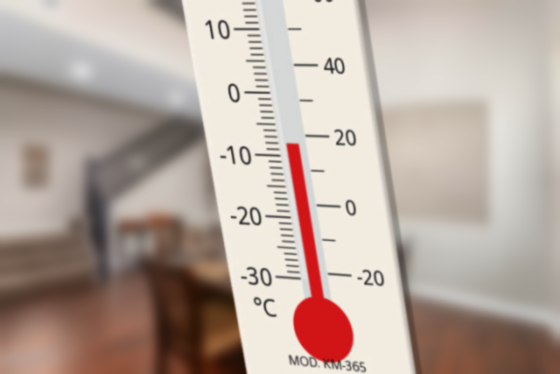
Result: -8 (°C)
